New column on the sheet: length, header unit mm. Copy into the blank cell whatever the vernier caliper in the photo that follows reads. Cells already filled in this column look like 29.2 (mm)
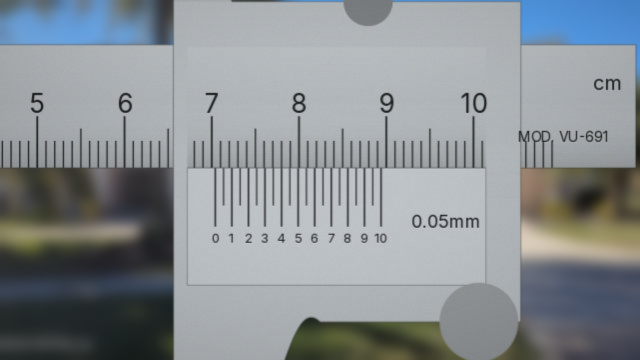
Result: 70.4 (mm)
